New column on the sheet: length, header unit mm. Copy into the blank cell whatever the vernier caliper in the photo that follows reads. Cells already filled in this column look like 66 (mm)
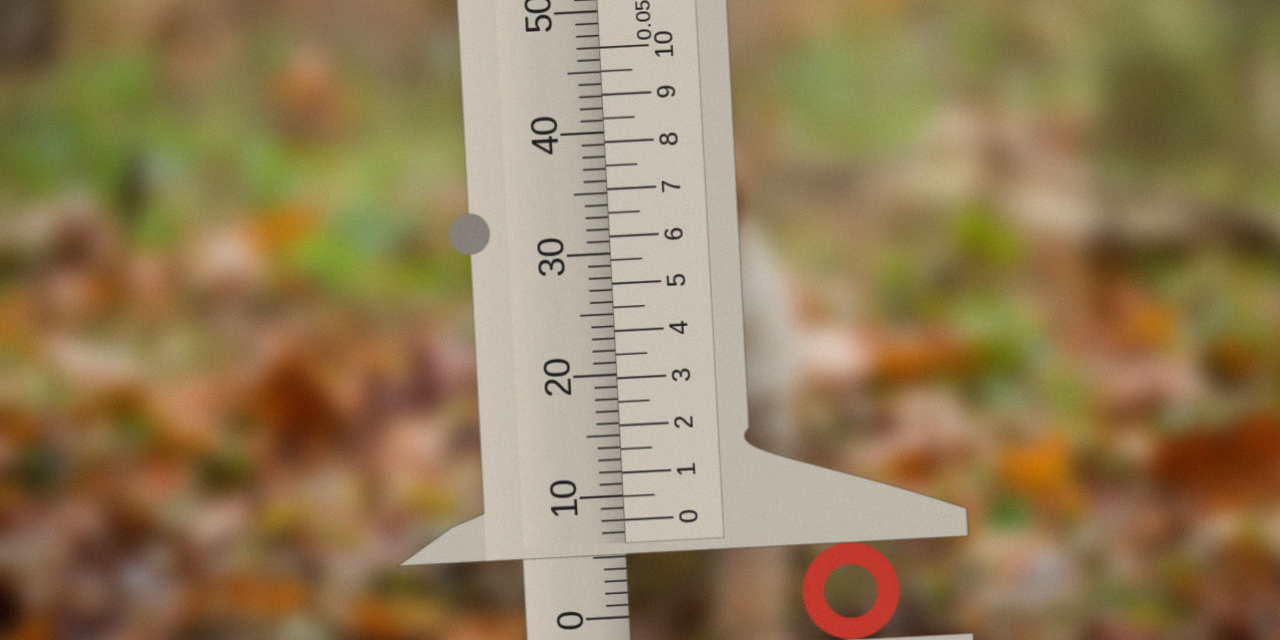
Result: 8.0 (mm)
